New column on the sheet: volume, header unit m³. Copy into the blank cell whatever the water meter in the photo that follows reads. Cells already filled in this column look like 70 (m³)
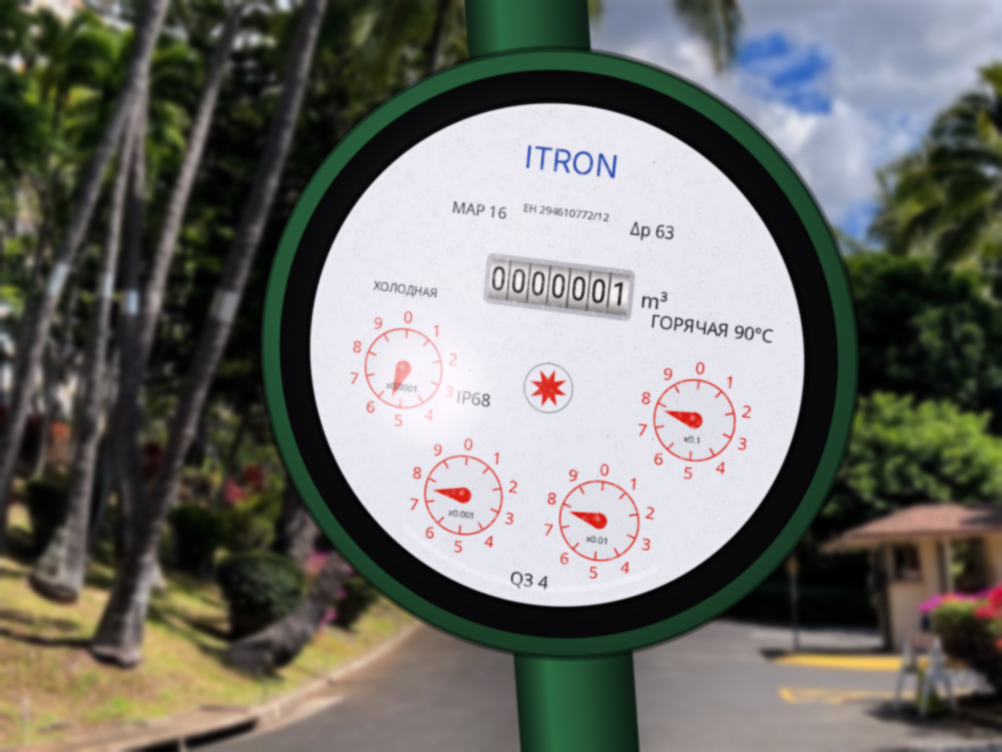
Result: 1.7775 (m³)
